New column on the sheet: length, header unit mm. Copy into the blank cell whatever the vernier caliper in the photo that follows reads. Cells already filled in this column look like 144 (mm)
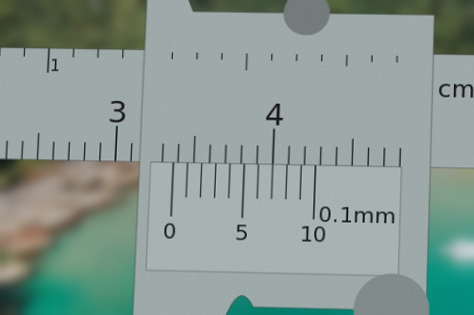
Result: 33.7 (mm)
